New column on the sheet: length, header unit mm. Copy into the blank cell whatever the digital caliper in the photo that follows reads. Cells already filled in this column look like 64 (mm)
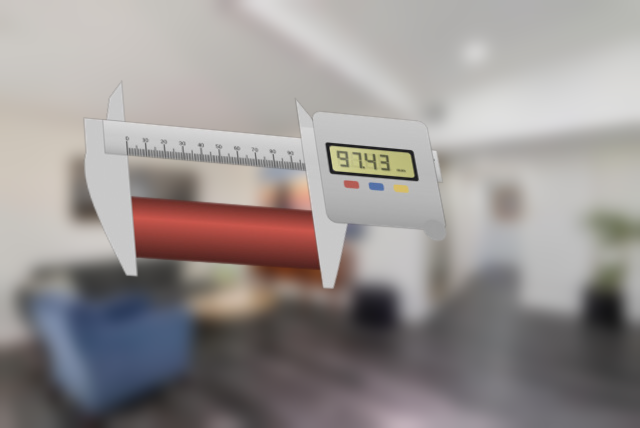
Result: 97.43 (mm)
